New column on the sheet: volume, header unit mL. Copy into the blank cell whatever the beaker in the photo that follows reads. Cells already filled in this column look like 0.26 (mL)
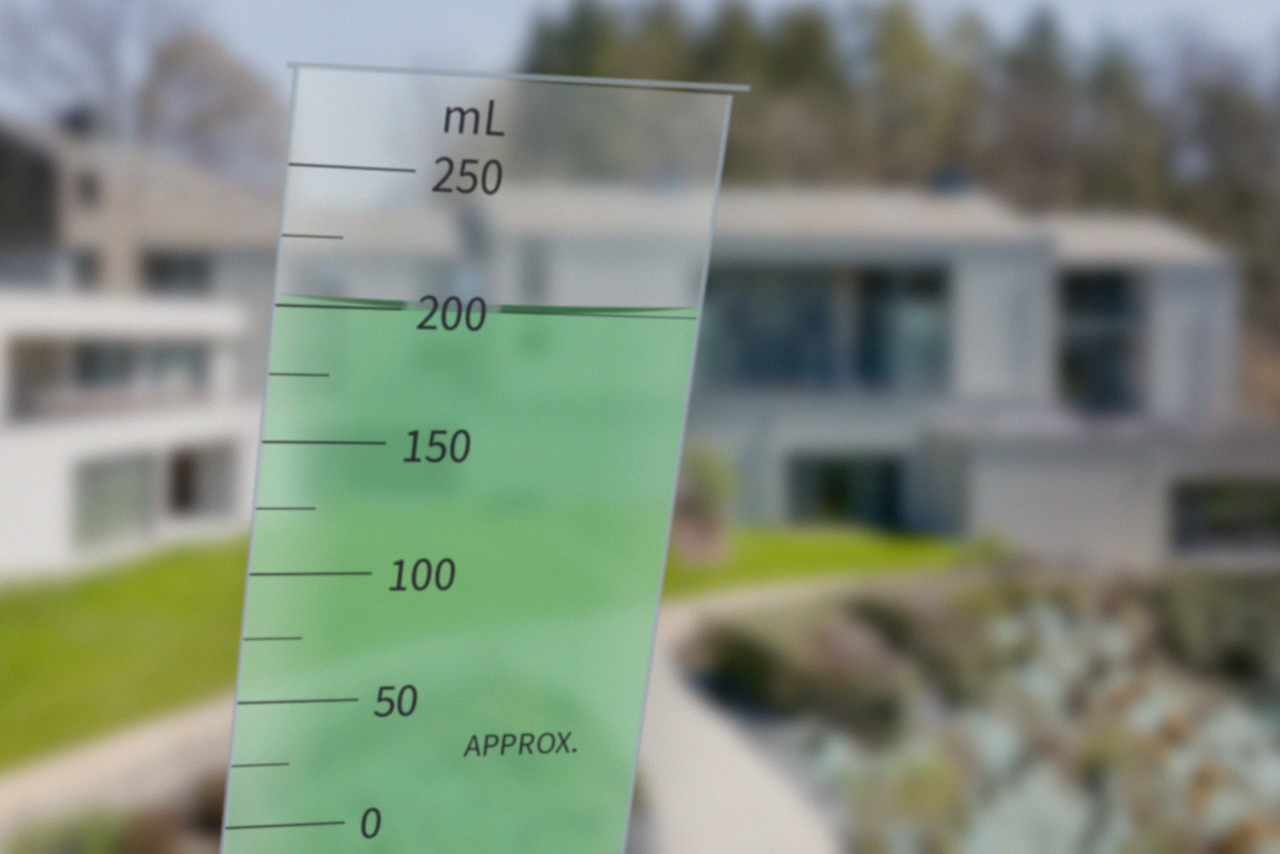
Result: 200 (mL)
